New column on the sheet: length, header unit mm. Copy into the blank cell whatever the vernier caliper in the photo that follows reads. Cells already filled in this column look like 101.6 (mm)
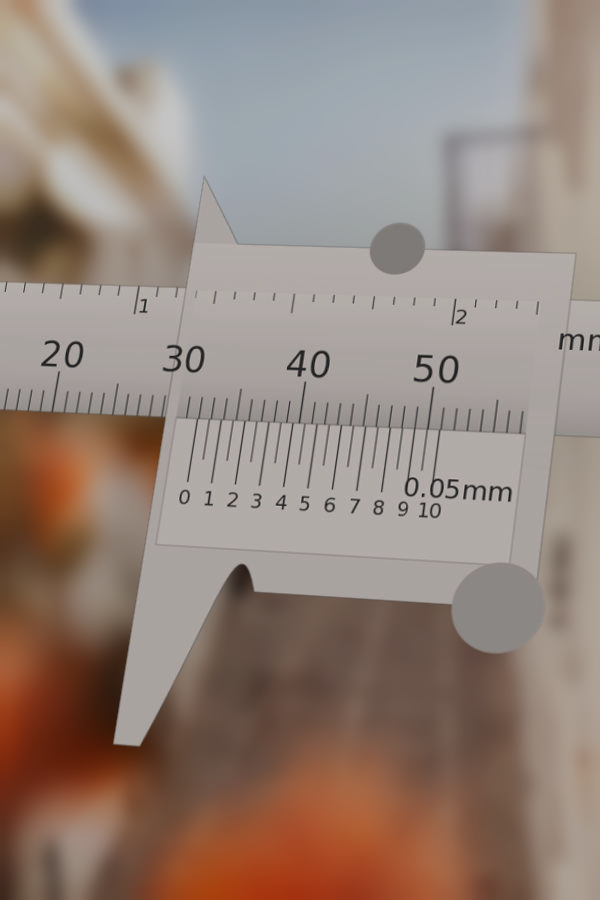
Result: 31.9 (mm)
